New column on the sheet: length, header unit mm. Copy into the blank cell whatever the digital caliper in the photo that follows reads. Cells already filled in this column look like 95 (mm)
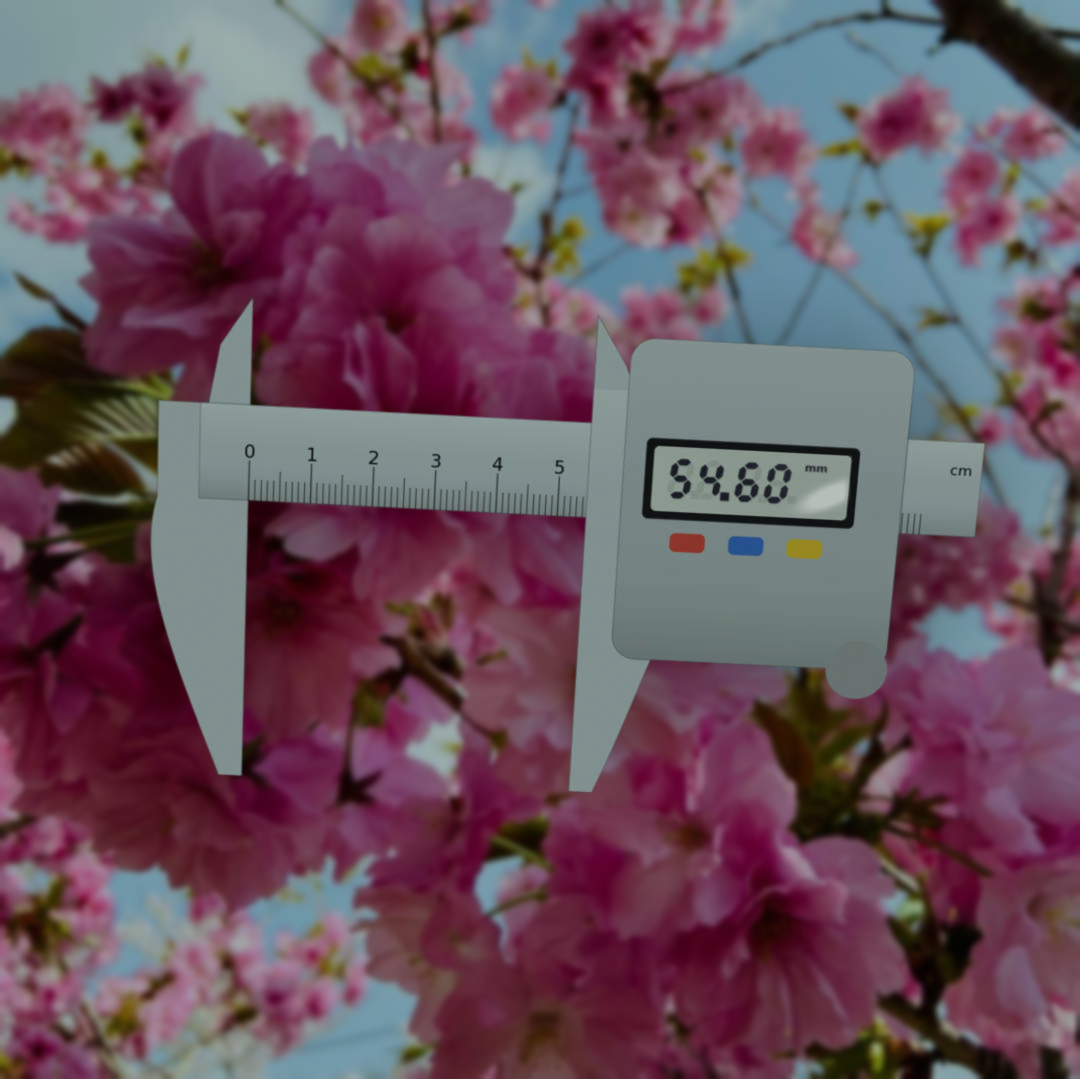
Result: 54.60 (mm)
